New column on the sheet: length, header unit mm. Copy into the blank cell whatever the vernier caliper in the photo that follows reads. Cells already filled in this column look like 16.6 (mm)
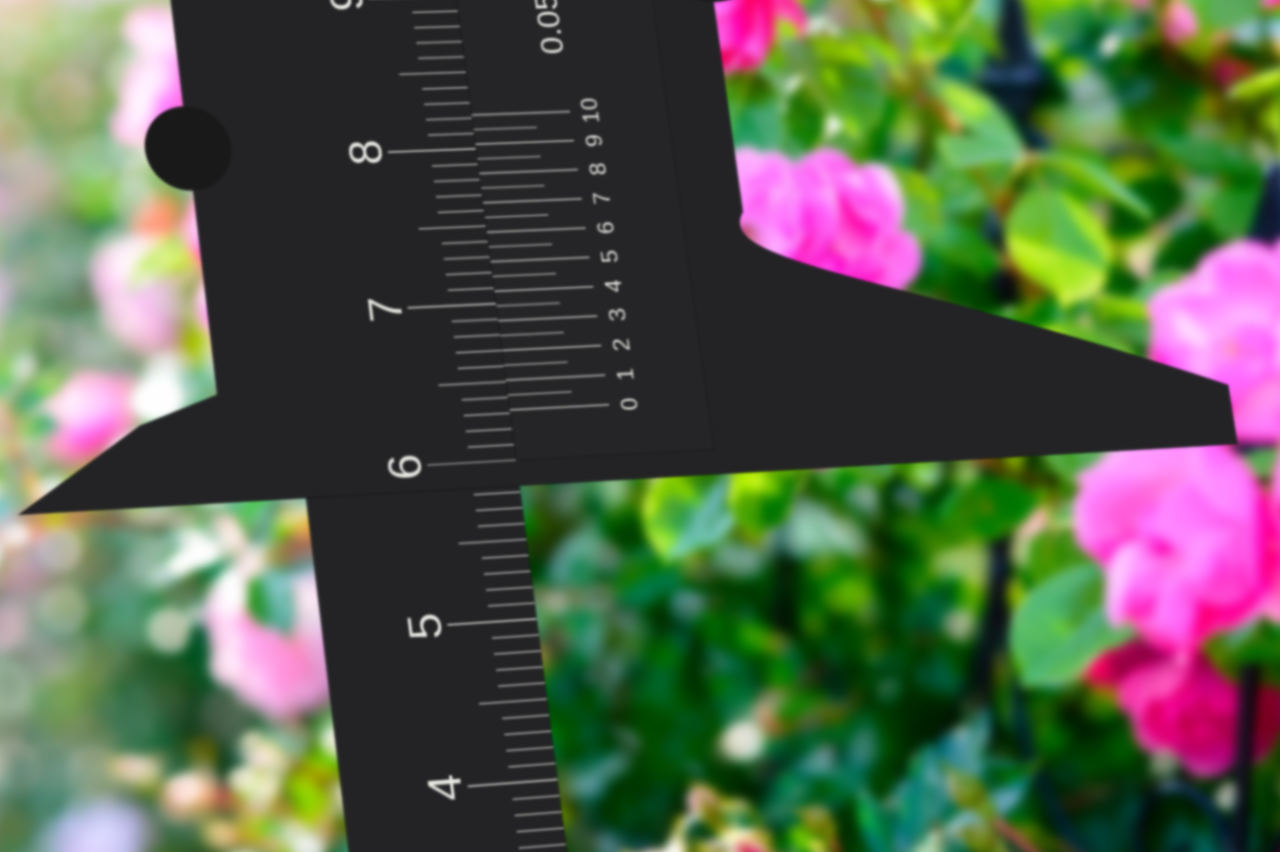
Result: 63.2 (mm)
